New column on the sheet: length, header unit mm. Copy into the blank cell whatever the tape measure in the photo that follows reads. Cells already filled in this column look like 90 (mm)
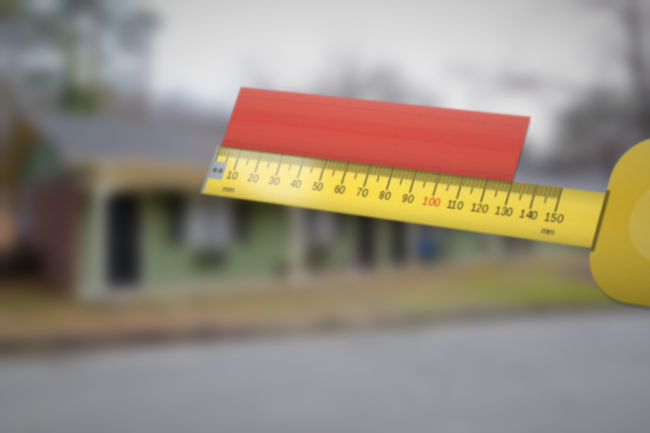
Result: 130 (mm)
